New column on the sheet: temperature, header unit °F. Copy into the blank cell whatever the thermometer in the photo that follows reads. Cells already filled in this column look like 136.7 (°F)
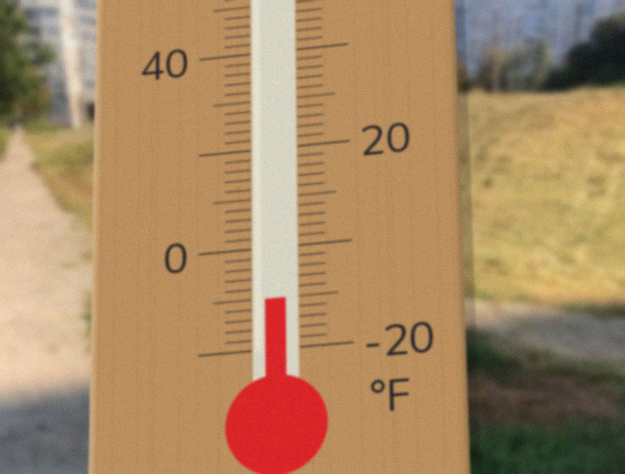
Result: -10 (°F)
